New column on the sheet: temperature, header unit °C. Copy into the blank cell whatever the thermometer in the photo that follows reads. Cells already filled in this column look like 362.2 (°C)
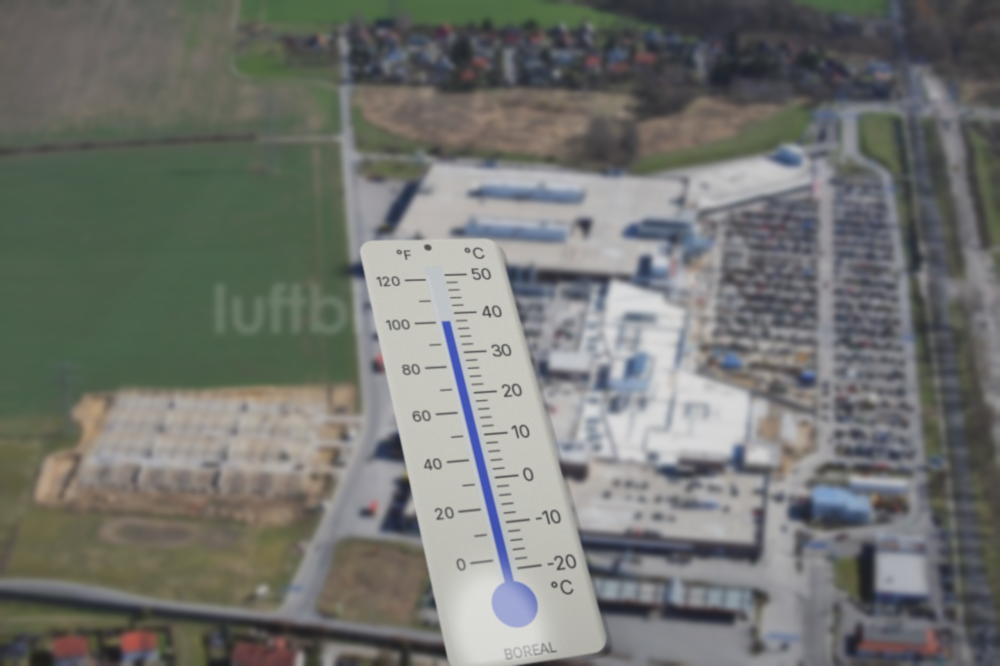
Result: 38 (°C)
